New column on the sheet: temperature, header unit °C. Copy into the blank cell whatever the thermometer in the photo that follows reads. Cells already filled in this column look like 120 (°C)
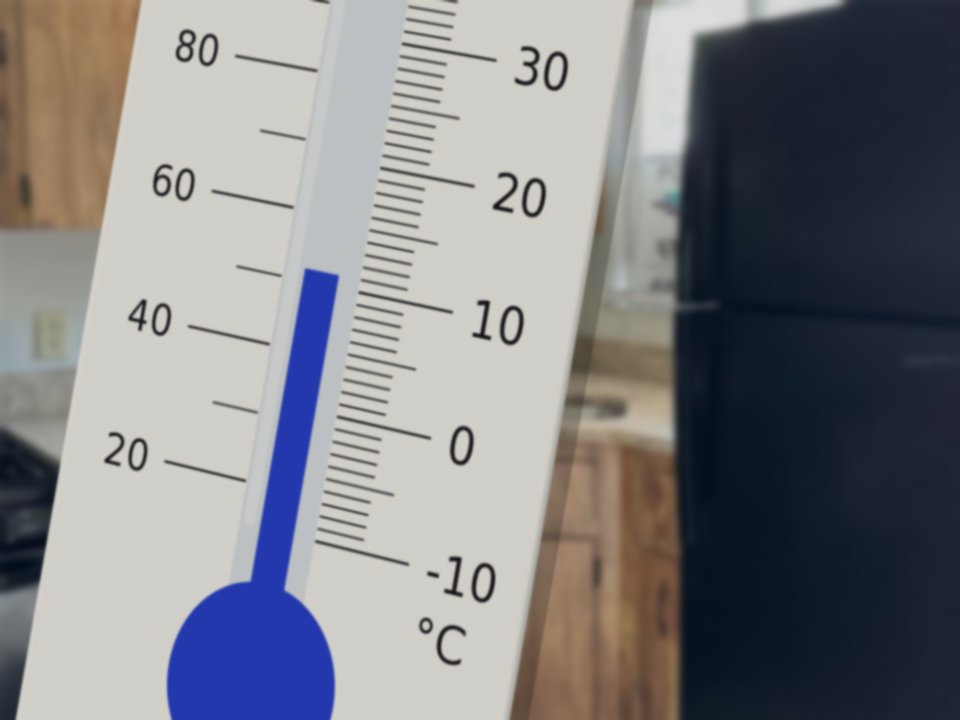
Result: 11 (°C)
